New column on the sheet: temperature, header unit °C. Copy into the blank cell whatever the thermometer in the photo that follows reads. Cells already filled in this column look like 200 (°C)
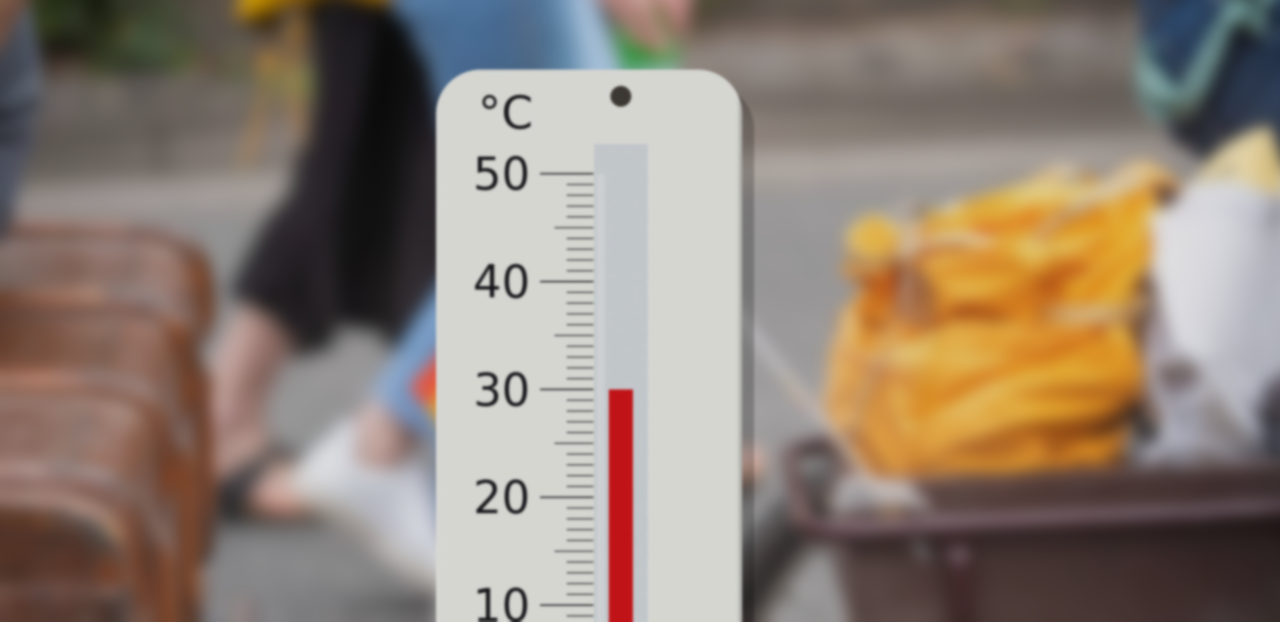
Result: 30 (°C)
